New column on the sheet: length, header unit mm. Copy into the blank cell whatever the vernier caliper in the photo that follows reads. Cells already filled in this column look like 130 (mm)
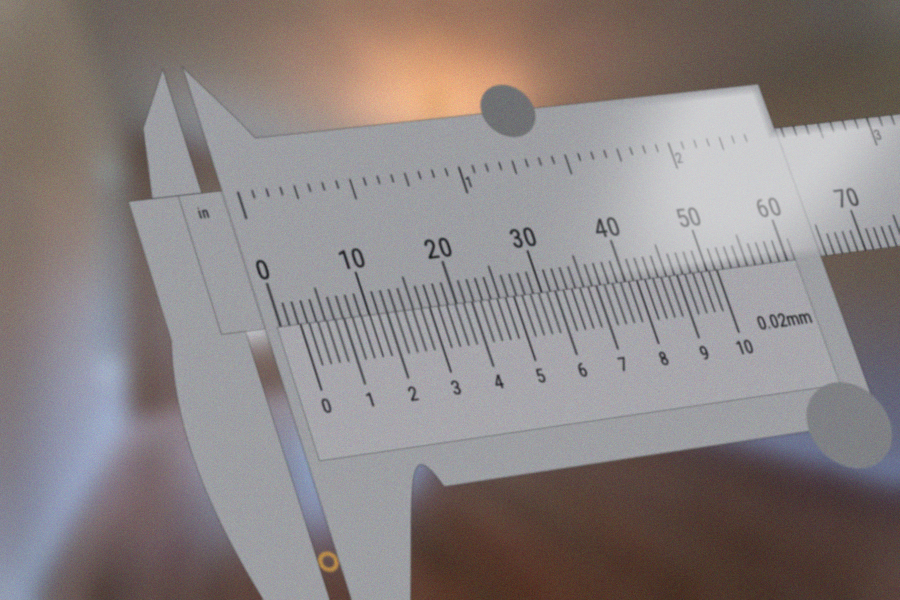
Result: 2.2 (mm)
